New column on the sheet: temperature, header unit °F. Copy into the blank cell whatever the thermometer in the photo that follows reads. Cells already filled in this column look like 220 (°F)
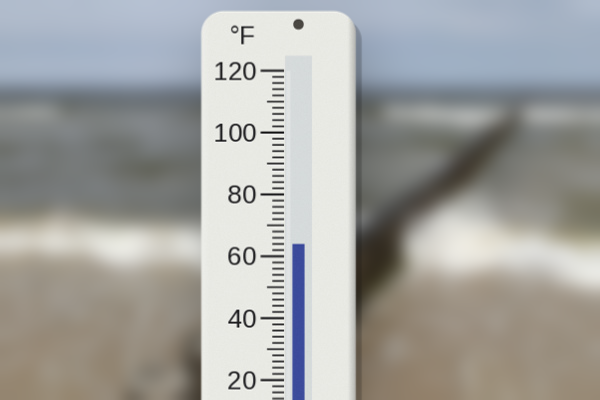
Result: 64 (°F)
